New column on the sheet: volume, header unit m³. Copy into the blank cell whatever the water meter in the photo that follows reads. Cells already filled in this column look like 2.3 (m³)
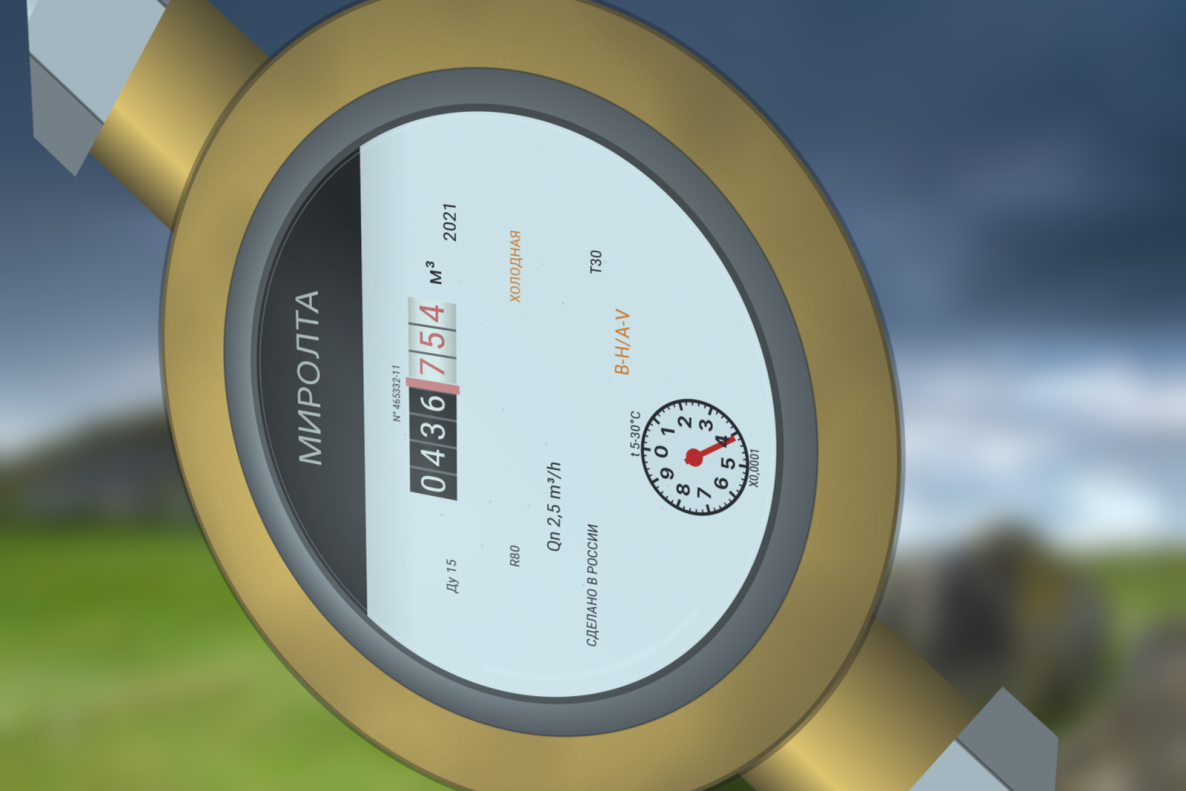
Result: 436.7544 (m³)
